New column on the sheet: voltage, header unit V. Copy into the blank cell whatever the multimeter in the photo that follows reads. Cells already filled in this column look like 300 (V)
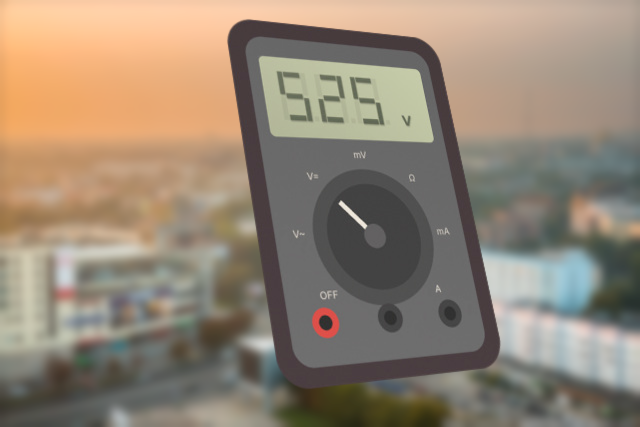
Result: 525 (V)
